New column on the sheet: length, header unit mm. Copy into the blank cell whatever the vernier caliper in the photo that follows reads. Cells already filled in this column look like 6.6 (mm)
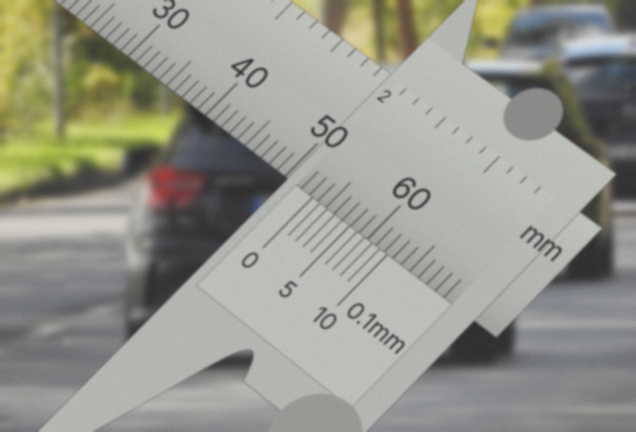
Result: 53.4 (mm)
